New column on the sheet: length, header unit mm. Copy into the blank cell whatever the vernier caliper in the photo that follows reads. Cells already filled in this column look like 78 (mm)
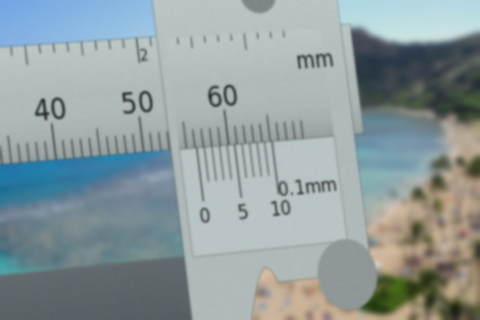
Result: 56.2 (mm)
